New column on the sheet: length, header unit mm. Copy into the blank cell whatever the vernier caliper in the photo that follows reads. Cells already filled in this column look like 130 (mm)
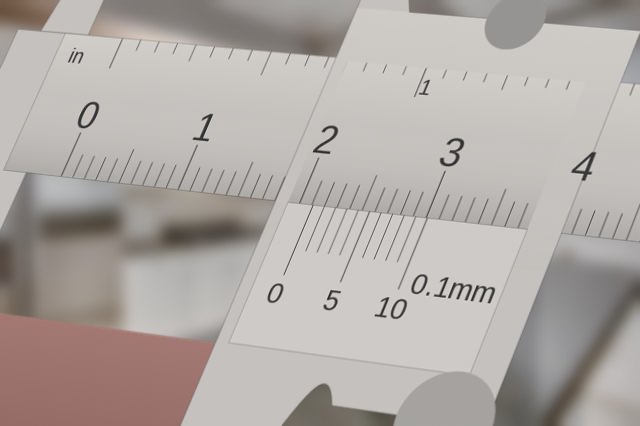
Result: 21.1 (mm)
